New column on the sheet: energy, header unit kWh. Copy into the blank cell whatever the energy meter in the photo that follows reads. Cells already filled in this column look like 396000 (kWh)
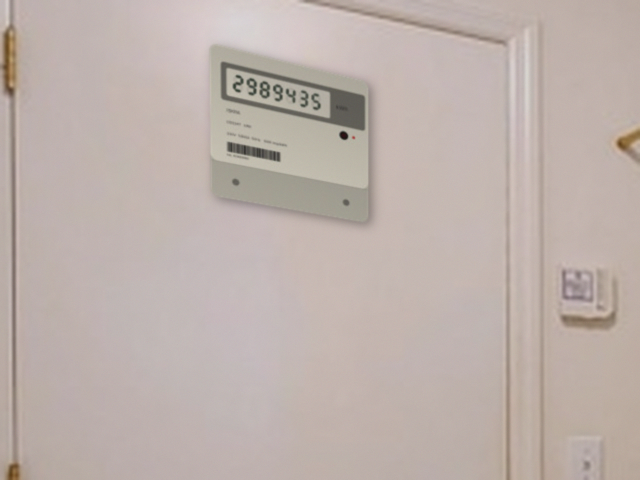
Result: 2989435 (kWh)
